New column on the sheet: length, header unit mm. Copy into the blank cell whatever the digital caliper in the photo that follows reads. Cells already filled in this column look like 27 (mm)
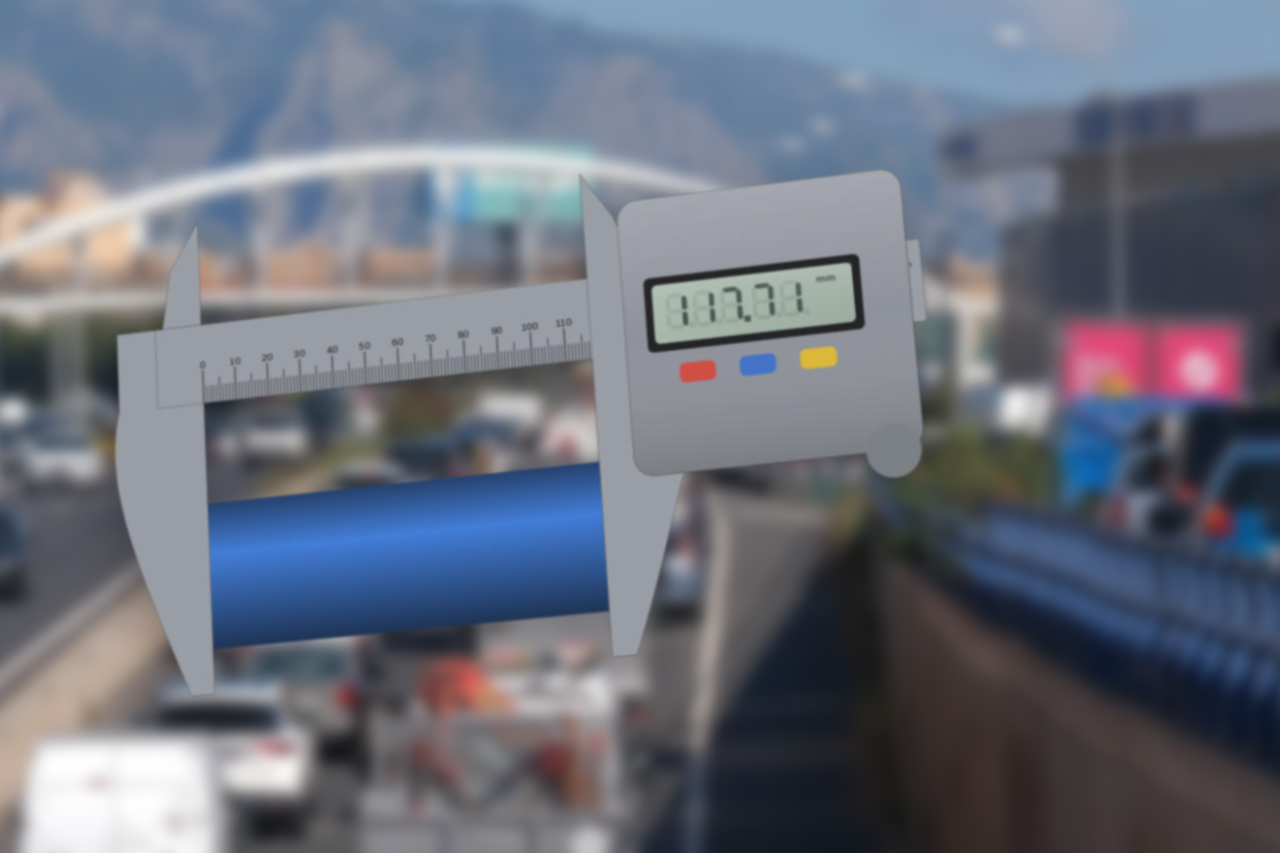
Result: 117.71 (mm)
